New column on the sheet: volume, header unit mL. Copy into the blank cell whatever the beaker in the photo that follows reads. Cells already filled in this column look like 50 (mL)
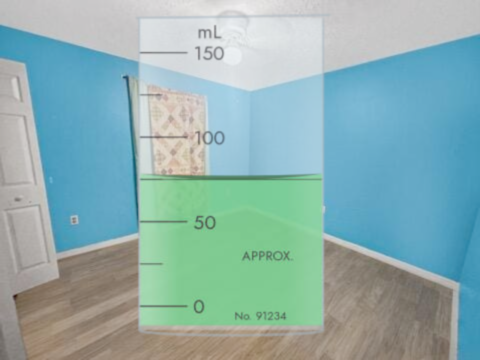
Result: 75 (mL)
